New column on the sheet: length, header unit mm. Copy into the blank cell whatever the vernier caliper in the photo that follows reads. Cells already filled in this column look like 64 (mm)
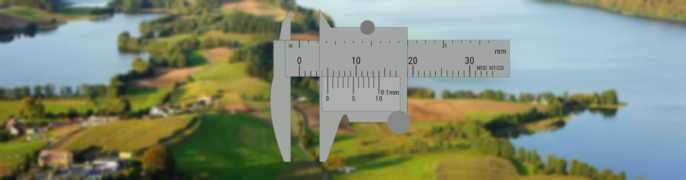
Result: 5.0 (mm)
